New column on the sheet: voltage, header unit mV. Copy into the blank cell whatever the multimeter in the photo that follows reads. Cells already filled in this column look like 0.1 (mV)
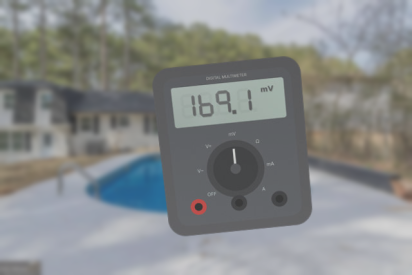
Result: 169.1 (mV)
